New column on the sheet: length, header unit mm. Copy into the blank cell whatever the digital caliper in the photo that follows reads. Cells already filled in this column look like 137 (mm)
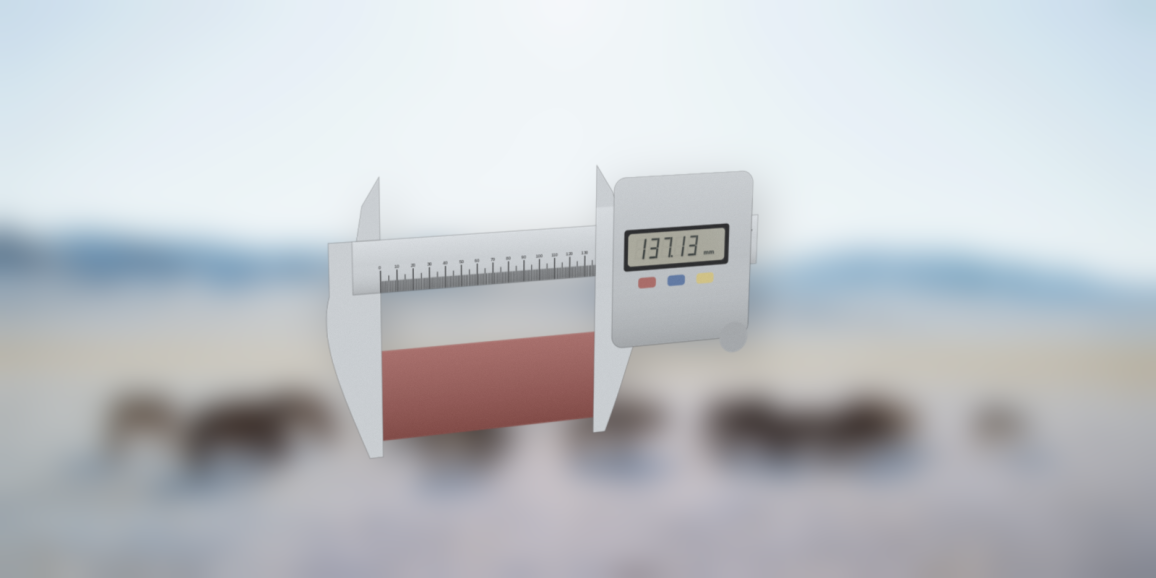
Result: 137.13 (mm)
